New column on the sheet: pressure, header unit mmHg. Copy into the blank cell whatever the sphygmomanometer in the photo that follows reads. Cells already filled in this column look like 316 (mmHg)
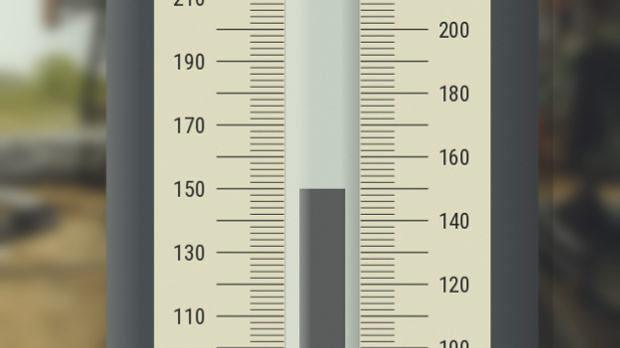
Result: 150 (mmHg)
